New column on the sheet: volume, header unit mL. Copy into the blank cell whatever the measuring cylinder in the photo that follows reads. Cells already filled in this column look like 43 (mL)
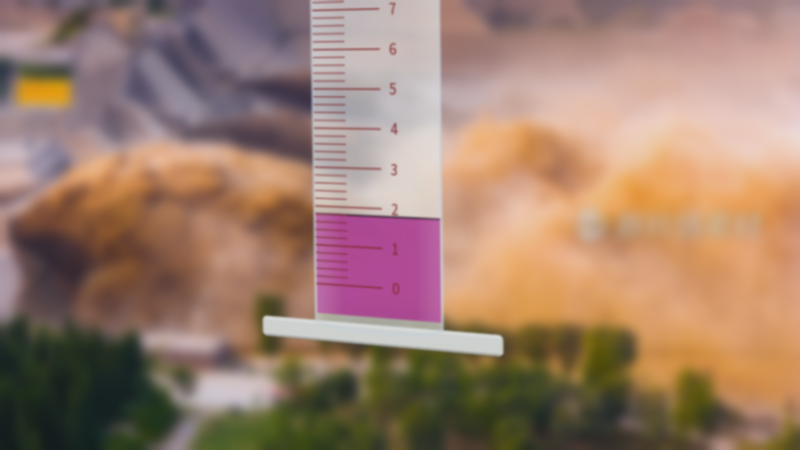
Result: 1.8 (mL)
